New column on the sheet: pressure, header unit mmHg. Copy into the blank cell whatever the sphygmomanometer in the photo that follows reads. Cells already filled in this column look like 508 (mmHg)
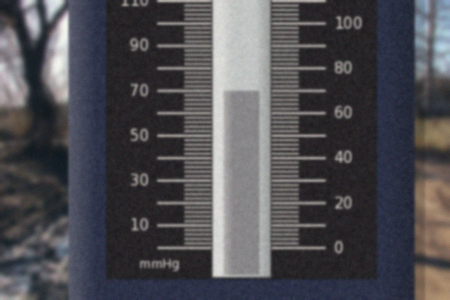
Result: 70 (mmHg)
